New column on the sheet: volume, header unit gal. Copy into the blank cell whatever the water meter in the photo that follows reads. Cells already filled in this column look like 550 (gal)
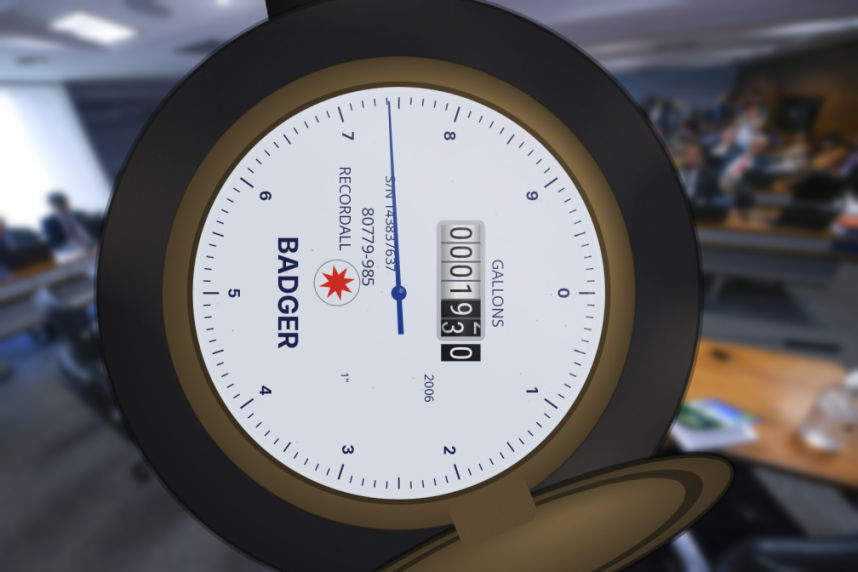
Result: 1927.4 (gal)
